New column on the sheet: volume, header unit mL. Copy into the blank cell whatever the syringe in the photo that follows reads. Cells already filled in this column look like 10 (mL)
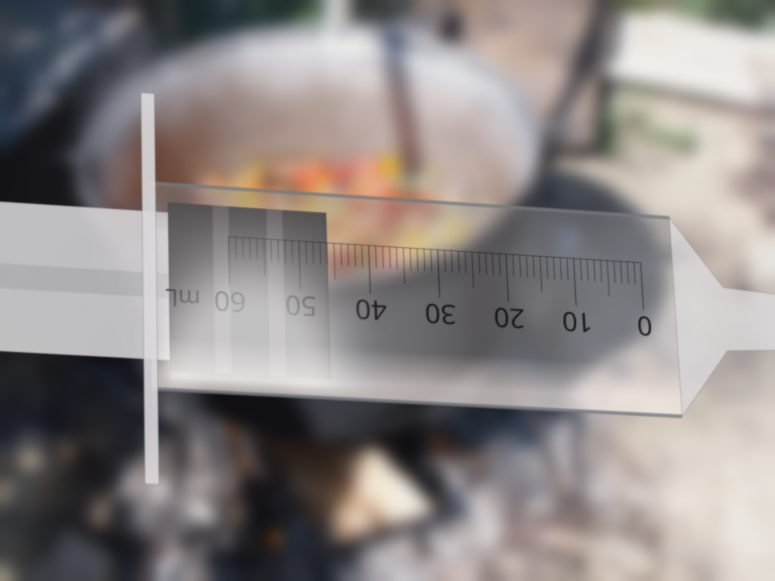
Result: 46 (mL)
